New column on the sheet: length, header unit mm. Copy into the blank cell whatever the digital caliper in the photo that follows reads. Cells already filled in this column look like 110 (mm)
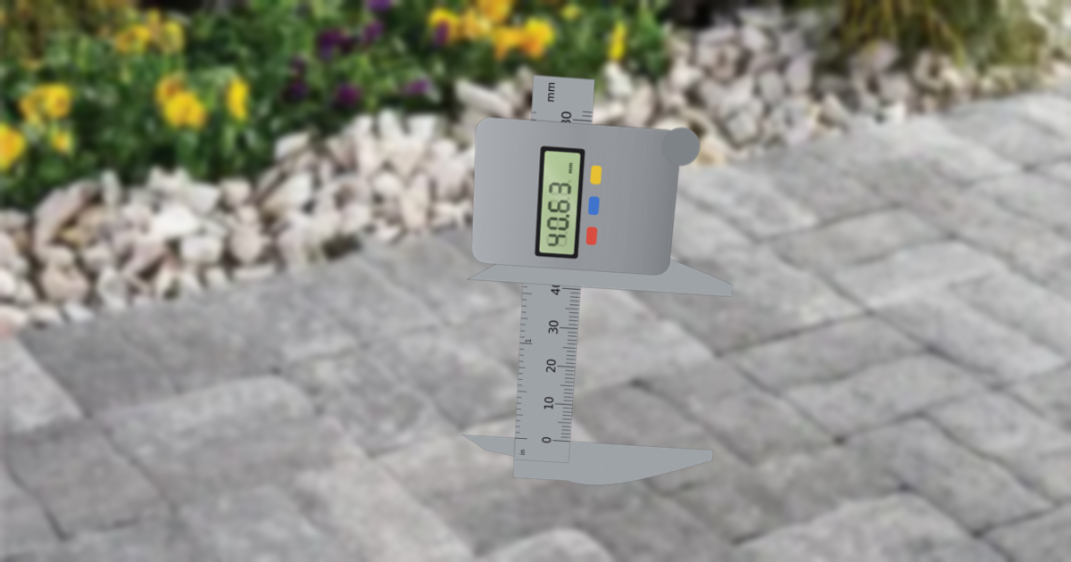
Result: 40.63 (mm)
